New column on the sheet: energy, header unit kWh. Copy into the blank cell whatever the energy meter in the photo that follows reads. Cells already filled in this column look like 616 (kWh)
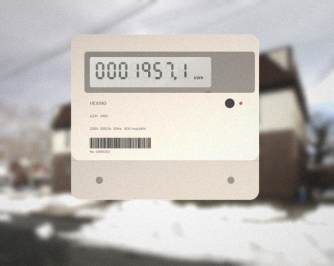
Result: 1957.1 (kWh)
